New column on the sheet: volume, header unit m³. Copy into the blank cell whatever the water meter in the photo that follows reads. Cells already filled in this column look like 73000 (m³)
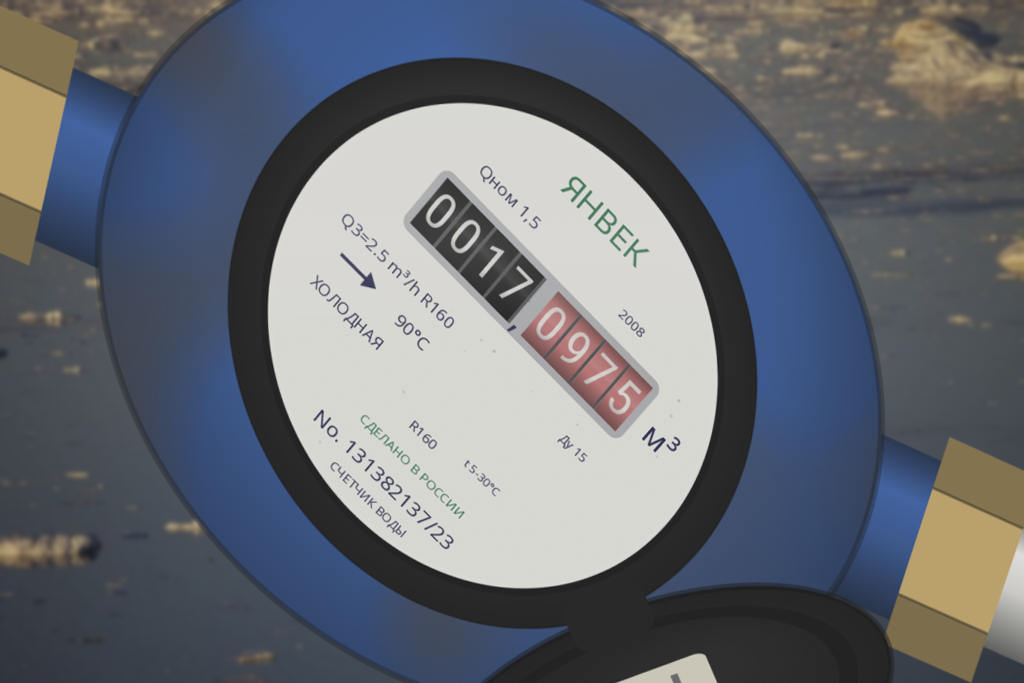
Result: 17.0975 (m³)
